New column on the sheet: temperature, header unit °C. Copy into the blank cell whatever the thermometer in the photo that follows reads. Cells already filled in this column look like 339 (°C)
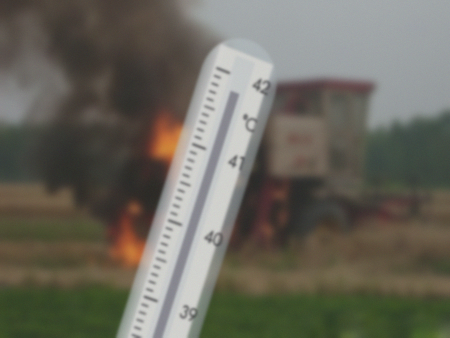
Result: 41.8 (°C)
